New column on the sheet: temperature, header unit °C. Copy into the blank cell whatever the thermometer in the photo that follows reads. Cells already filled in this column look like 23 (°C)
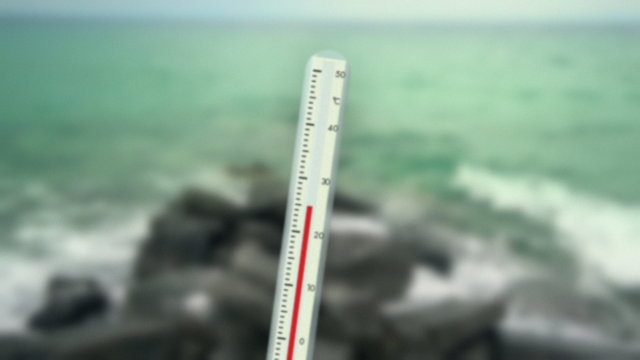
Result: 25 (°C)
